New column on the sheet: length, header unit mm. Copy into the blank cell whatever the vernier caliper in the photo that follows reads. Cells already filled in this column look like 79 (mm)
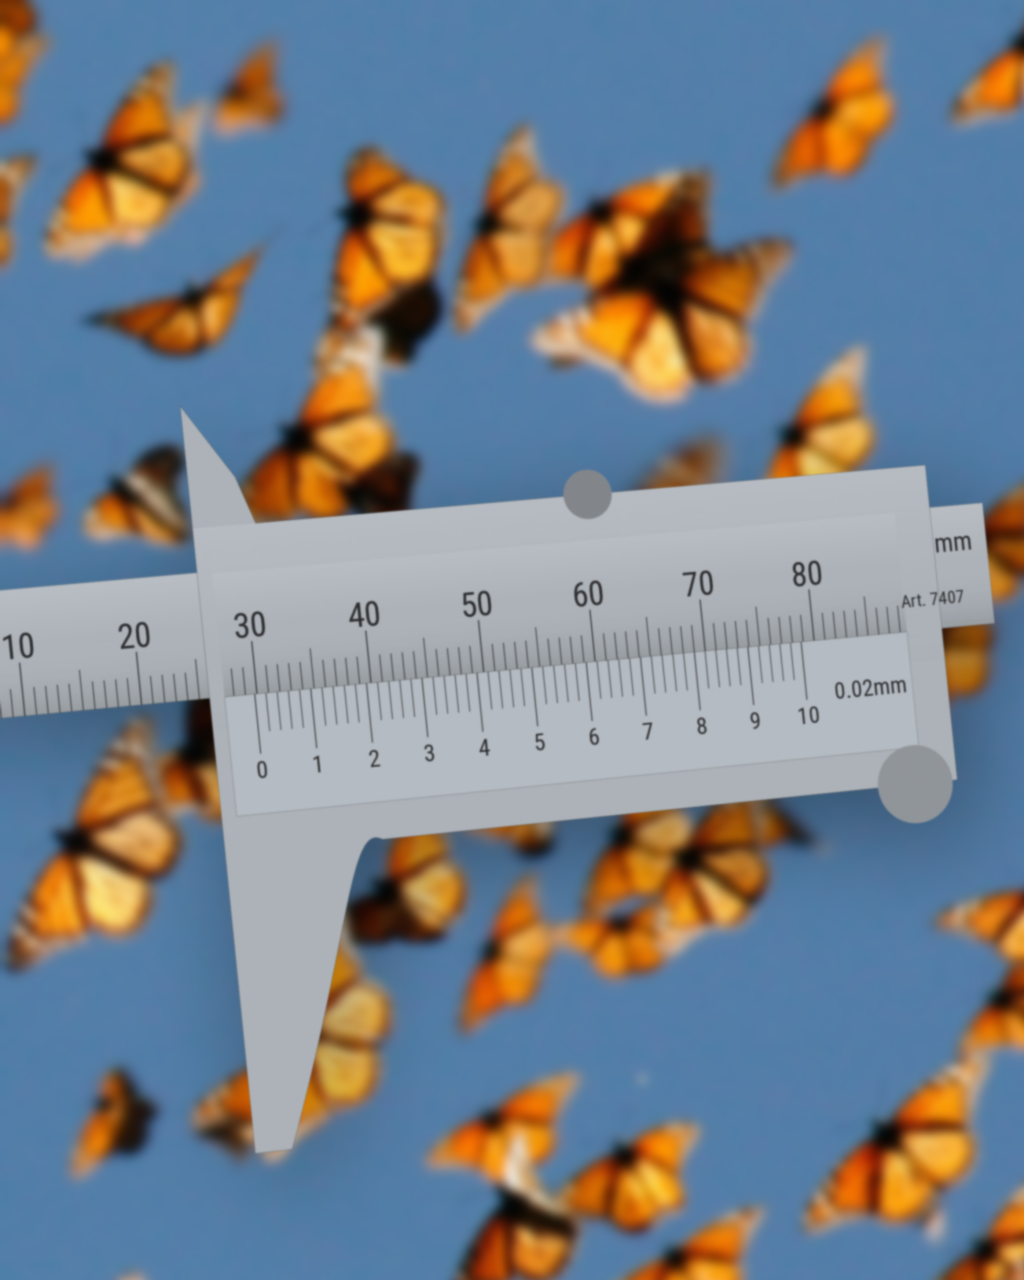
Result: 29.8 (mm)
